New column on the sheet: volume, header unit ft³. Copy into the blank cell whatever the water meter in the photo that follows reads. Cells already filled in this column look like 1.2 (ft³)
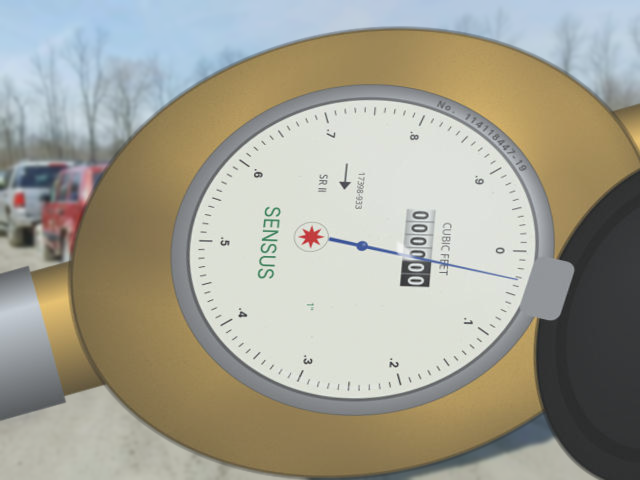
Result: 0.03 (ft³)
